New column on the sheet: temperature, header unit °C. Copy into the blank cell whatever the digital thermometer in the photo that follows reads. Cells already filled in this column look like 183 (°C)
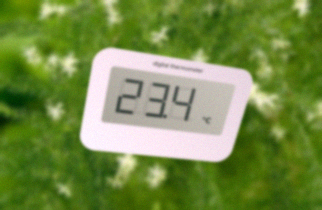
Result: 23.4 (°C)
